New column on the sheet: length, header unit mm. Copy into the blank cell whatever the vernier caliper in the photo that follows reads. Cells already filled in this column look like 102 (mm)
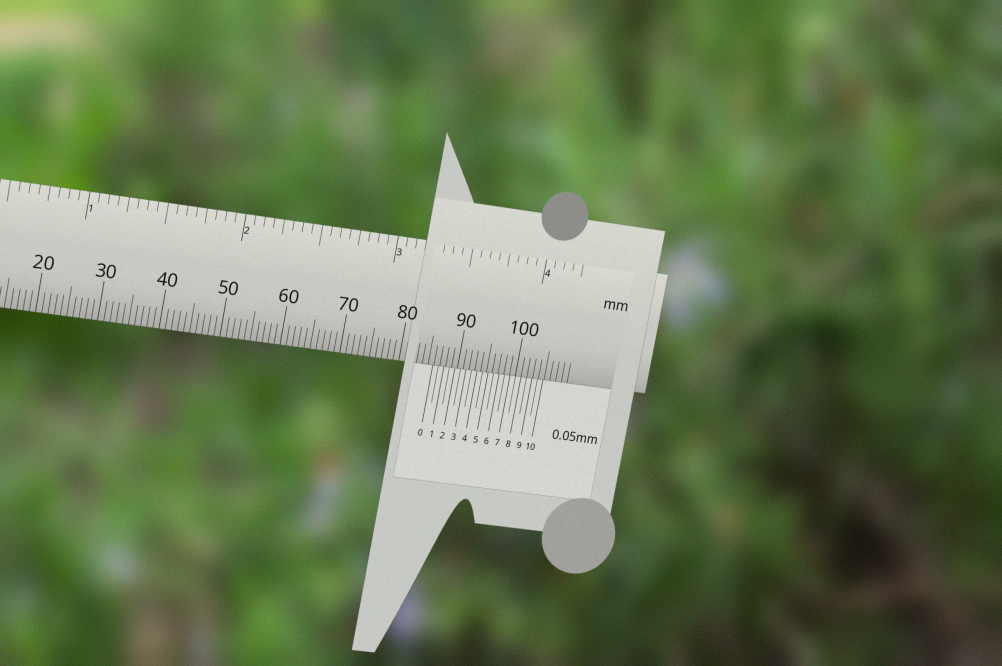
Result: 85.8 (mm)
